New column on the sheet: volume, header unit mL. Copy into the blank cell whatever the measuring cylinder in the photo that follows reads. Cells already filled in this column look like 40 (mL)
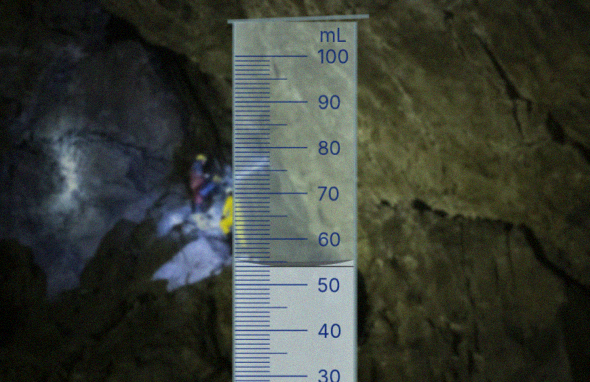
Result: 54 (mL)
